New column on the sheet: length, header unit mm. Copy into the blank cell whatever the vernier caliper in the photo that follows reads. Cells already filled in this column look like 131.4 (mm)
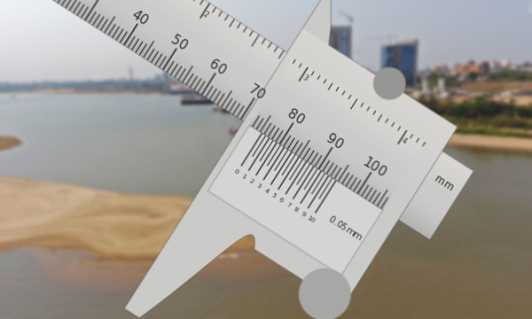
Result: 75.5 (mm)
